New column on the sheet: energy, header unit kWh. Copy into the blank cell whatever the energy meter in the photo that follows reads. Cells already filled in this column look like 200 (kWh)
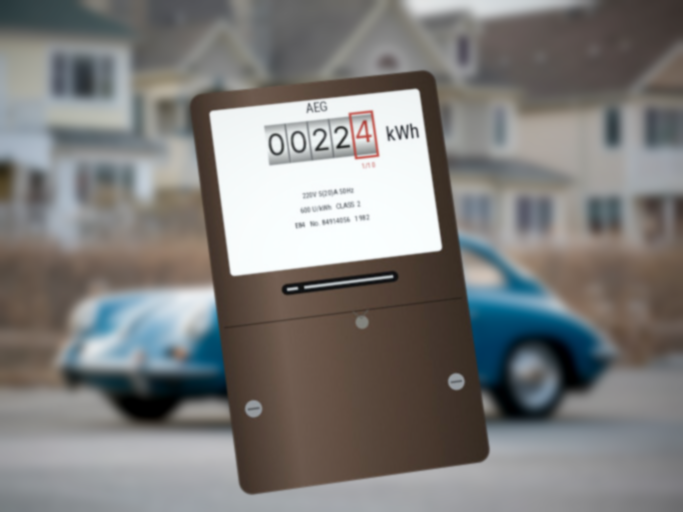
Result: 22.4 (kWh)
